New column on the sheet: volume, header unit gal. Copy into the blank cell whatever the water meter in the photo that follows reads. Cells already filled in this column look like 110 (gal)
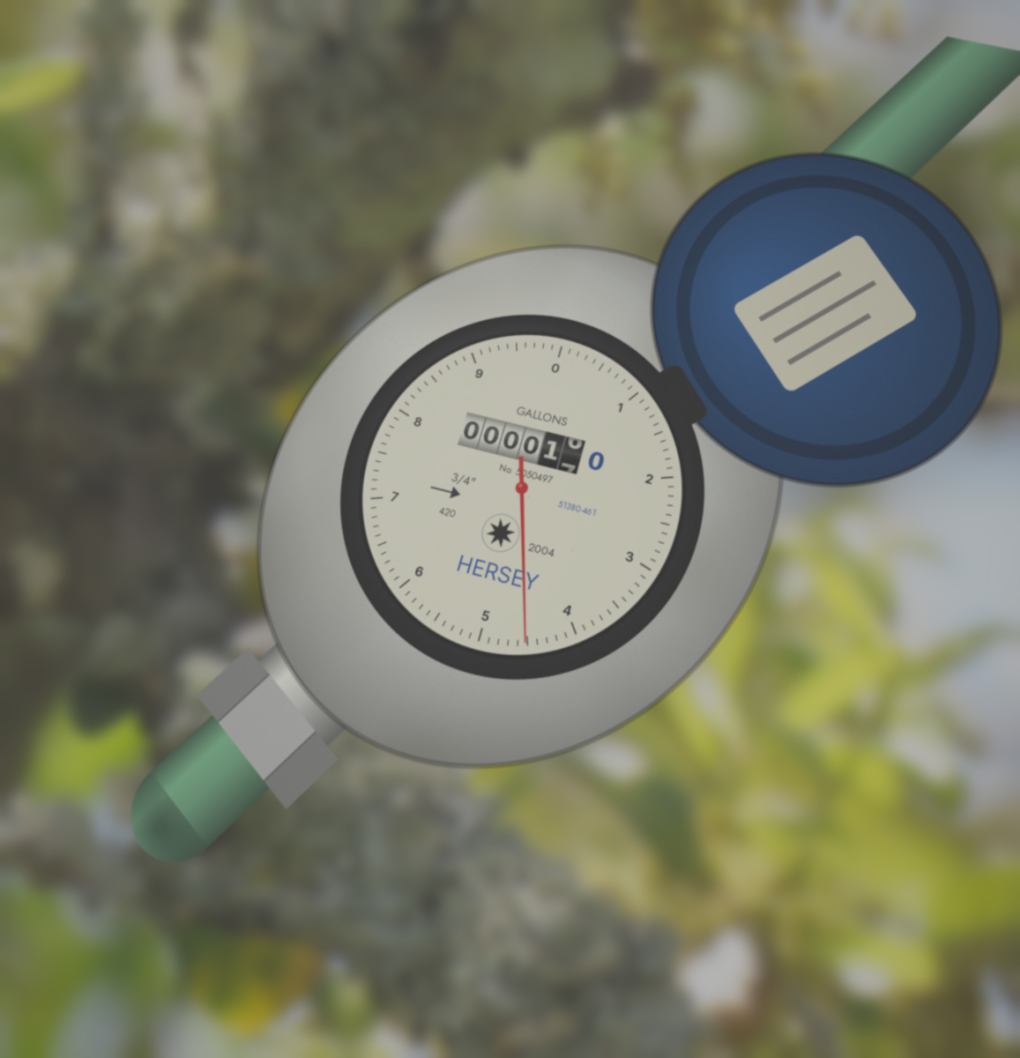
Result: 164.5 (gal)
